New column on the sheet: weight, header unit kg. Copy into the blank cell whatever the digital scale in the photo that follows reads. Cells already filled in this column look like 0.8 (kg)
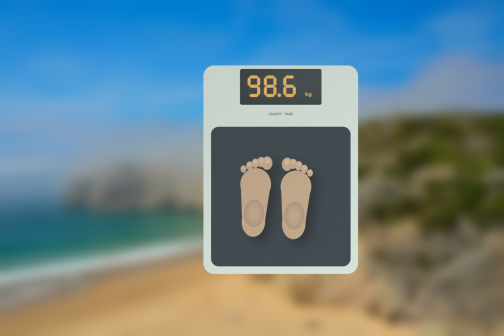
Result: 98.6 (kg)
